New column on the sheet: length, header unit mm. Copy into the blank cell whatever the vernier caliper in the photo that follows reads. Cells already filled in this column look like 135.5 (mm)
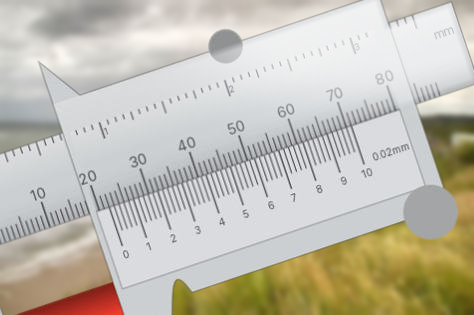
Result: 22.0 (mm)
